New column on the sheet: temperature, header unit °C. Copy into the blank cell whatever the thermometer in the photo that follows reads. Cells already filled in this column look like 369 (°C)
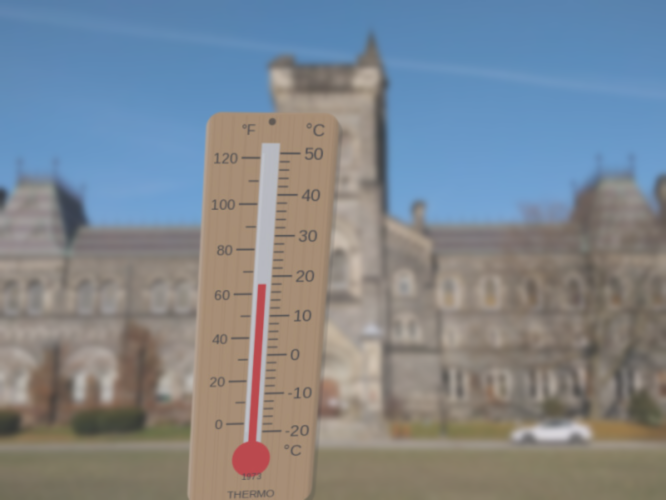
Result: 18 (°C)
